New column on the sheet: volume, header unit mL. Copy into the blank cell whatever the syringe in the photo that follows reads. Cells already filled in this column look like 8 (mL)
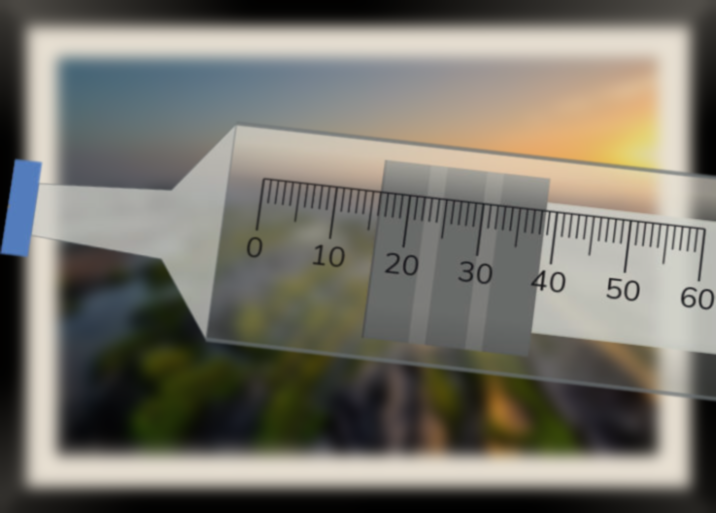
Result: 16 (mL)
